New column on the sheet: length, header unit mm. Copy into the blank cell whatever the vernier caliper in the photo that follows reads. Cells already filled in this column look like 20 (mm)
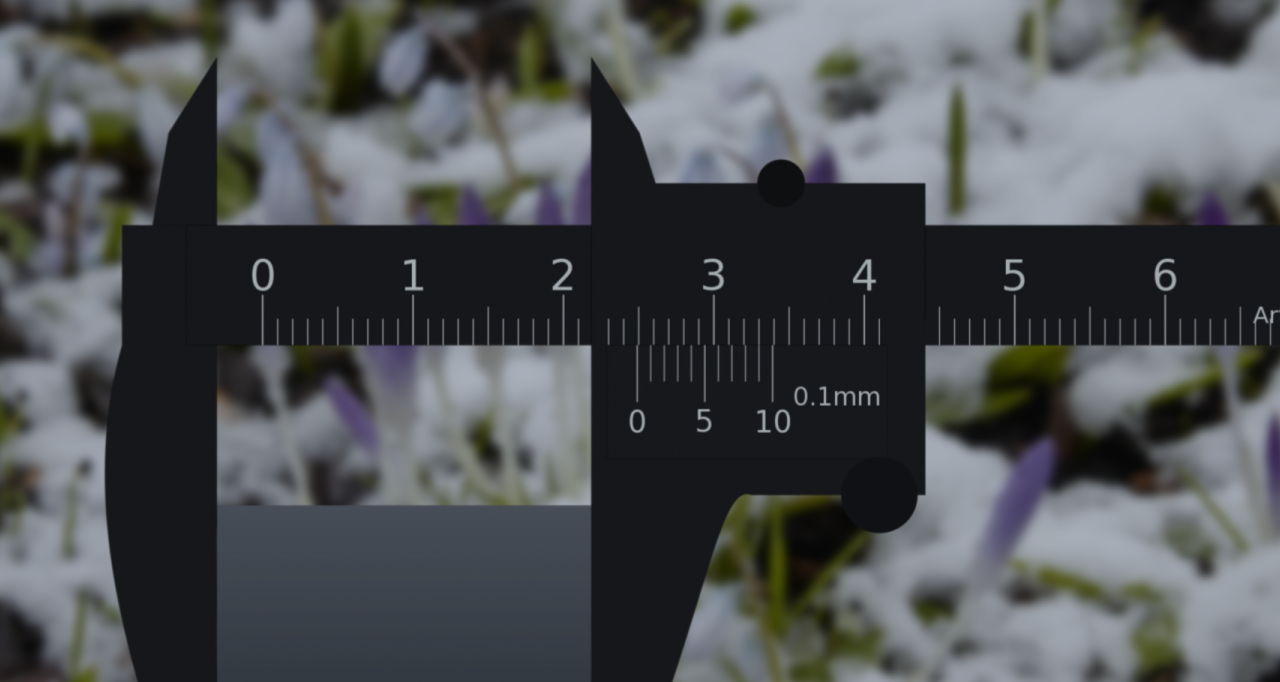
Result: 24.9 (mm)
